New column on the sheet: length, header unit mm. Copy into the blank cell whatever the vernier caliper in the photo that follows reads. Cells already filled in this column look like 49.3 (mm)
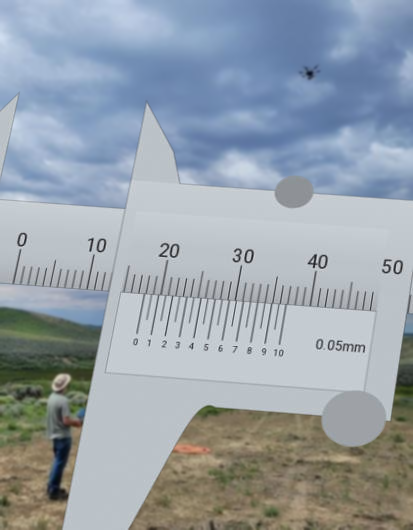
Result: 17.8 (mm)
